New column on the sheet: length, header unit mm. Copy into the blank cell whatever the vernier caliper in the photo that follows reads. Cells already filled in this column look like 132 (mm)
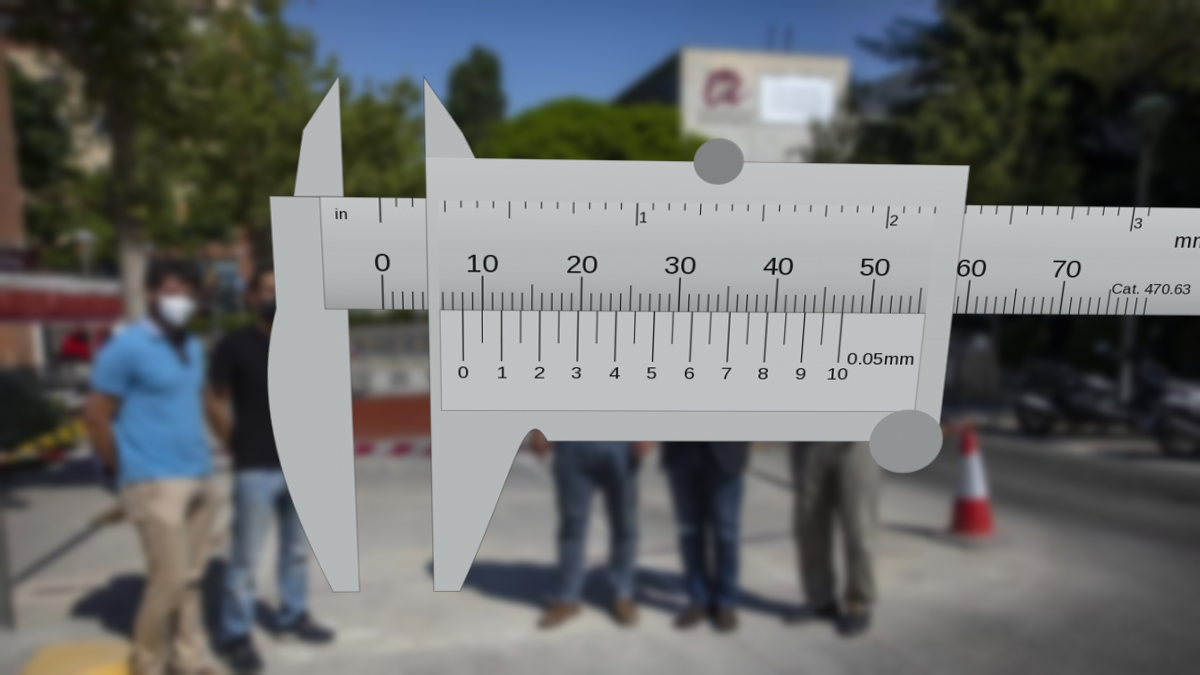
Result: 8.0 (mm)
